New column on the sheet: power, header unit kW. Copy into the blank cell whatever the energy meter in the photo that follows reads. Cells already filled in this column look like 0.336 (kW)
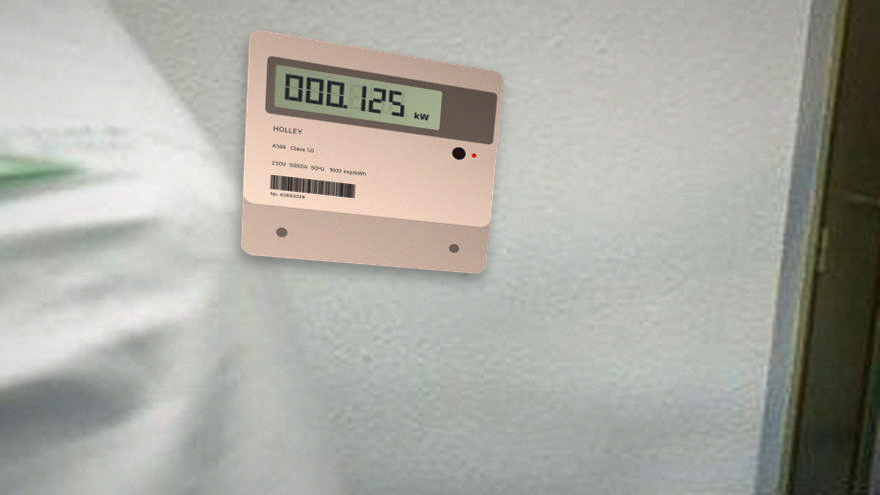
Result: 0.125 (kW)
